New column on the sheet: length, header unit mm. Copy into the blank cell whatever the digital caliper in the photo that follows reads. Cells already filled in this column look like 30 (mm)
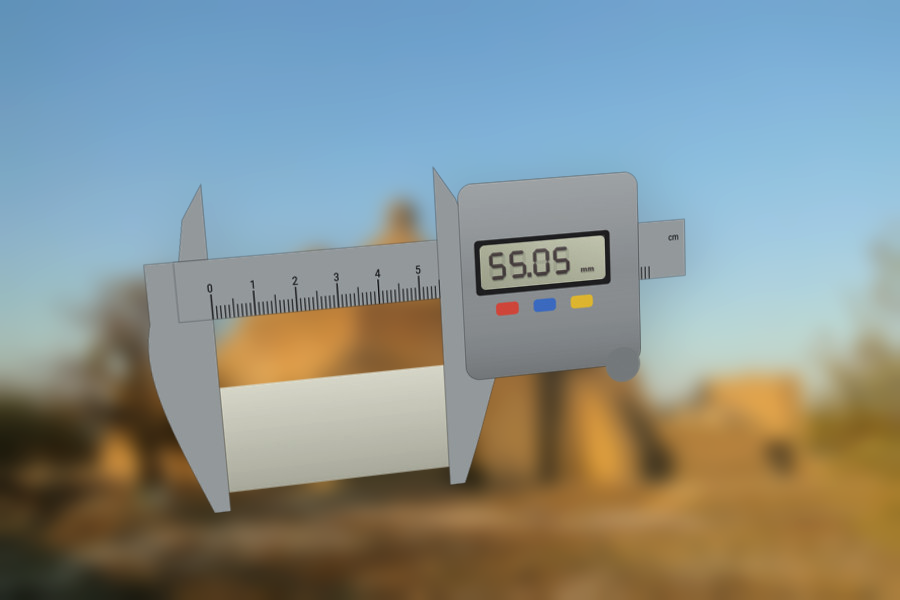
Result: 55.05 (mm)
